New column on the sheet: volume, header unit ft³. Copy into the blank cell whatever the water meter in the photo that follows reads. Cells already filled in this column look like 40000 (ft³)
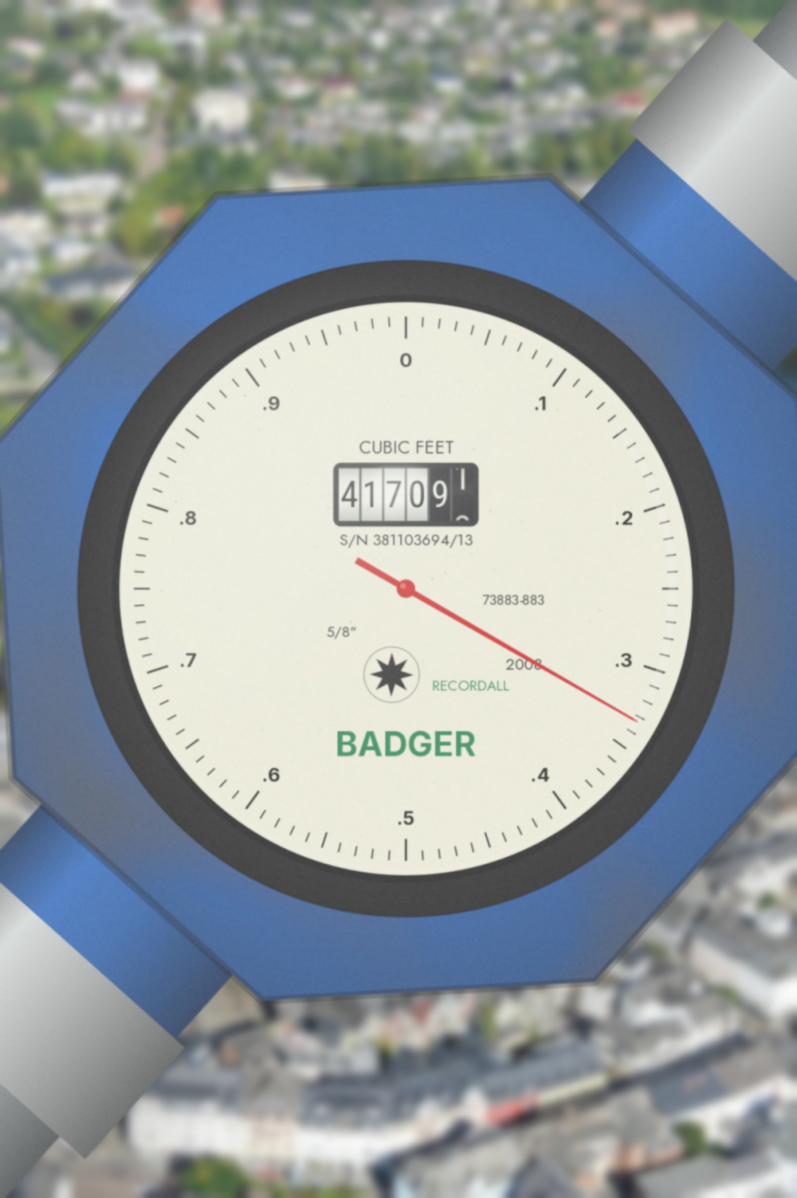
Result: 417091.33 (ft³)
